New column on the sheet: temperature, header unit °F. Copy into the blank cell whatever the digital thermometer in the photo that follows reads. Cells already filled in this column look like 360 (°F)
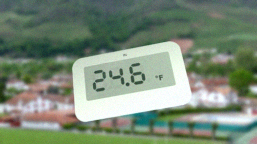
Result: 24.6 (°F)
